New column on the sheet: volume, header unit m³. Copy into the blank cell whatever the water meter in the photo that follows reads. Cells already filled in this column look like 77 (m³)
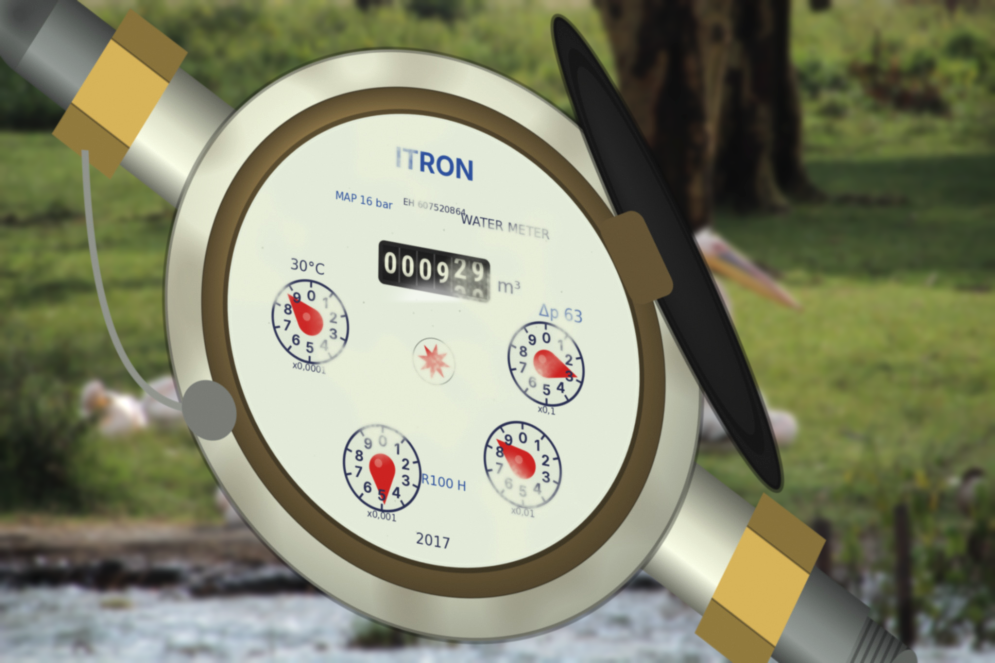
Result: 929.2848 (m³)
